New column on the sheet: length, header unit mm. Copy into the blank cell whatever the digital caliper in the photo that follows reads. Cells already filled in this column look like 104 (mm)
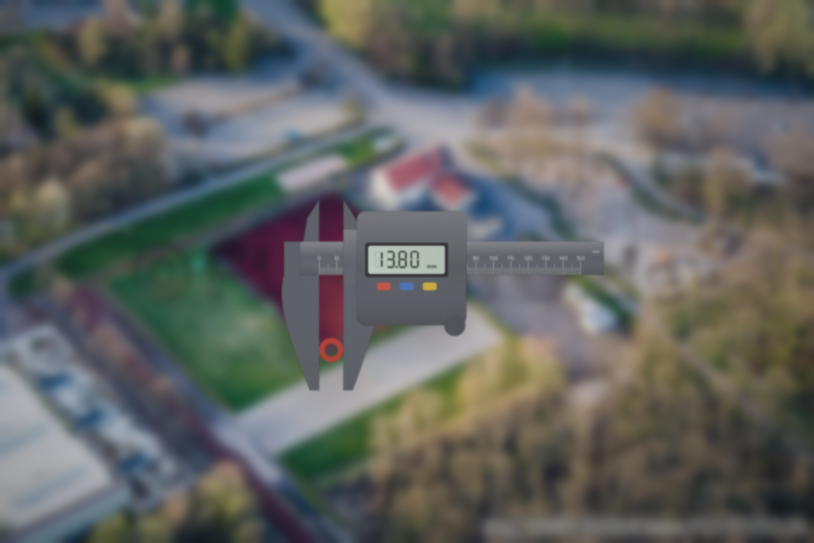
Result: 13.80 (mm)
